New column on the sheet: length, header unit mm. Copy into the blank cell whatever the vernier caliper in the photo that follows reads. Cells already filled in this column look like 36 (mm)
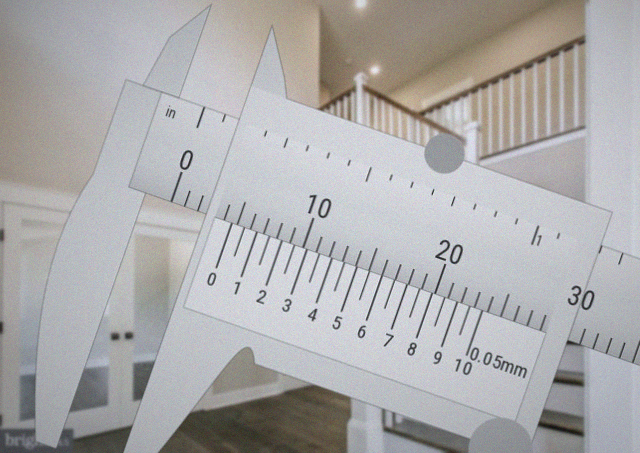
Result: 4.6 (mm)
